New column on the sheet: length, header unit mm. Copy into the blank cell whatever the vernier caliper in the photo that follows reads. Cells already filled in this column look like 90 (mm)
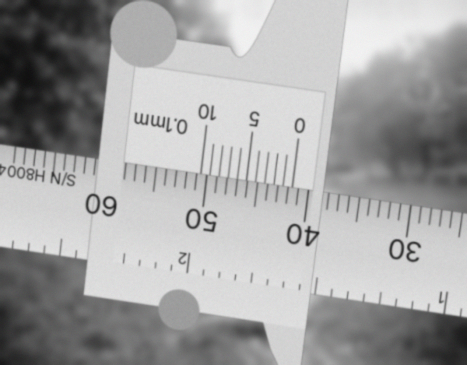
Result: 41.6 (mm)
